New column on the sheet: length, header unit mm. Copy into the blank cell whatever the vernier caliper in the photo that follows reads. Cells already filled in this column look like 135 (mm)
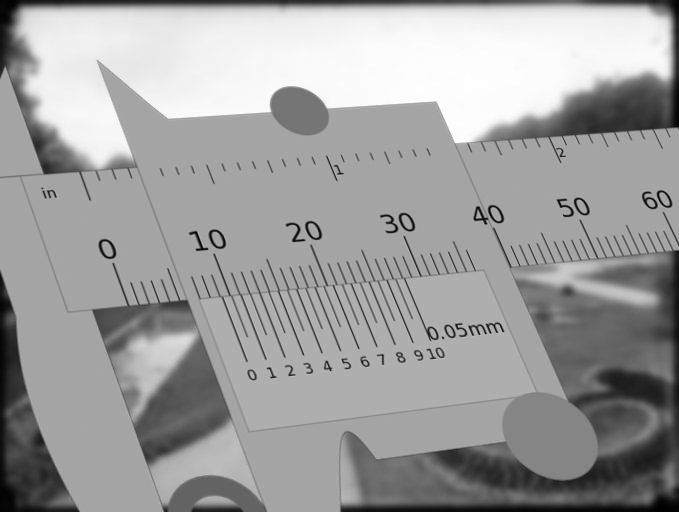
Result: 9.2 (mm)
